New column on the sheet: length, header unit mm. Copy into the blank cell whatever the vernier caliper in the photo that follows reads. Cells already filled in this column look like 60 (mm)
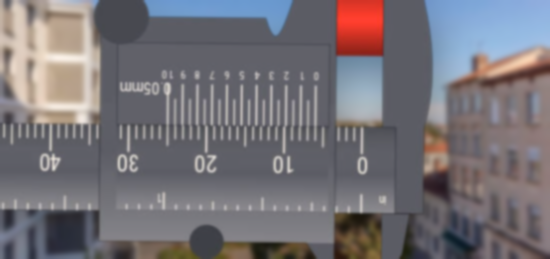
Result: 6.0 (mm)
